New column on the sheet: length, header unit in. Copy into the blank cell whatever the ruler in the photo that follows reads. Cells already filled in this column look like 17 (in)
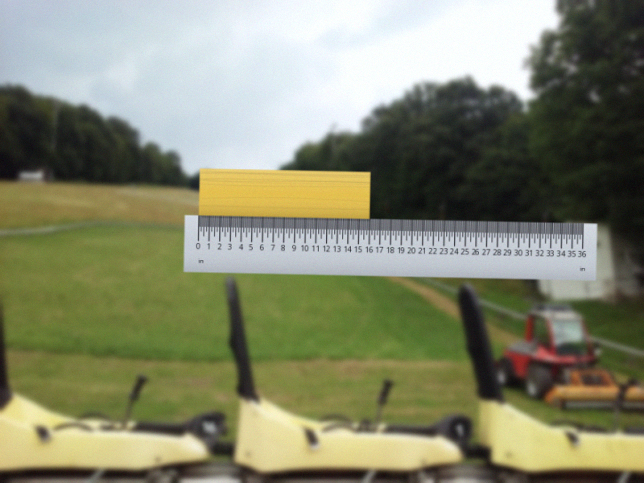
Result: 16 (in)
